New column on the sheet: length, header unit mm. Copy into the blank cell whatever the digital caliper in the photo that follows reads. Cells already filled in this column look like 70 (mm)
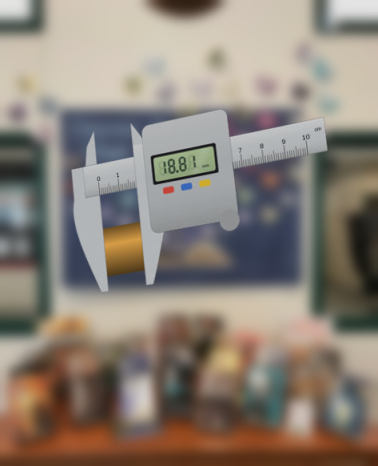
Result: 18.81 (mm)
